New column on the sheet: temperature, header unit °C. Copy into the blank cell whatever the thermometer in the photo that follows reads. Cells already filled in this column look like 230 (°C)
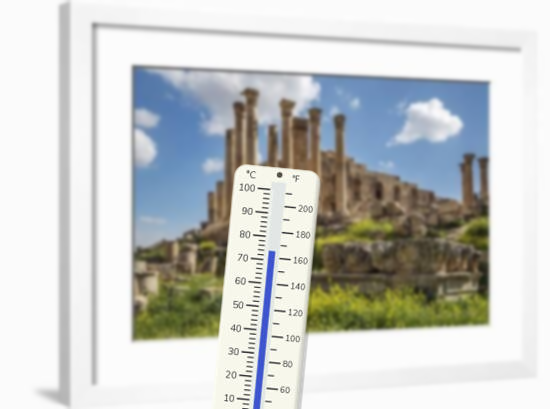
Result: 74 (°C)
